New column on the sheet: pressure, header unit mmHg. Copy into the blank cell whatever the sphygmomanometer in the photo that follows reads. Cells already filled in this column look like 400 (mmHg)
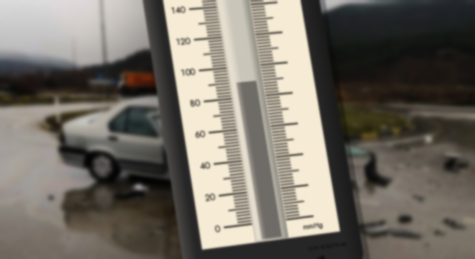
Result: 90 (mmHg)
